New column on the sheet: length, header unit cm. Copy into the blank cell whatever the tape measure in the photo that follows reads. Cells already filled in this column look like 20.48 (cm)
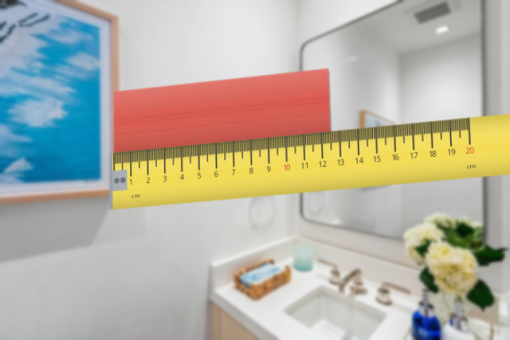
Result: 12.5 (cm)
